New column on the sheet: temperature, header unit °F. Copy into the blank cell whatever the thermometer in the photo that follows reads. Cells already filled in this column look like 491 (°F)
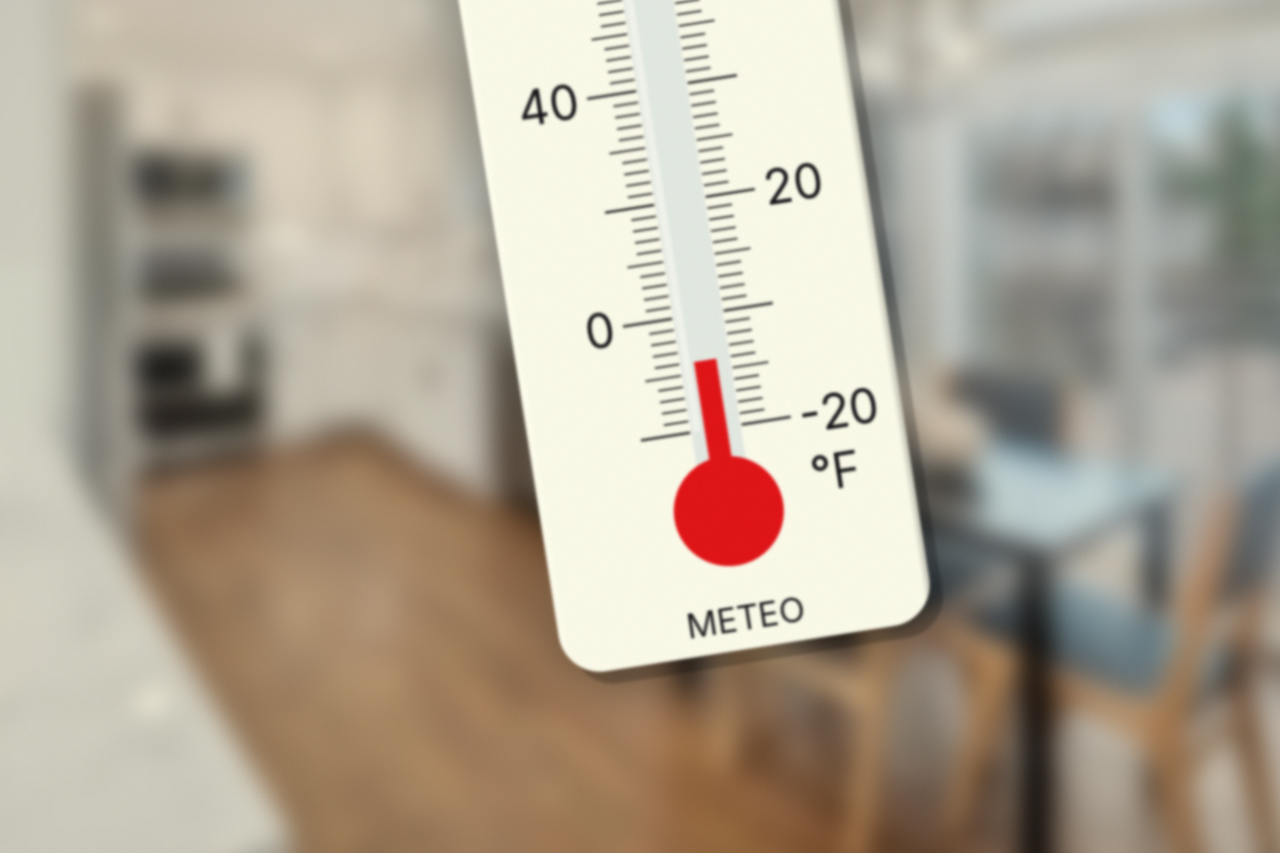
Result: -8 (°F)
